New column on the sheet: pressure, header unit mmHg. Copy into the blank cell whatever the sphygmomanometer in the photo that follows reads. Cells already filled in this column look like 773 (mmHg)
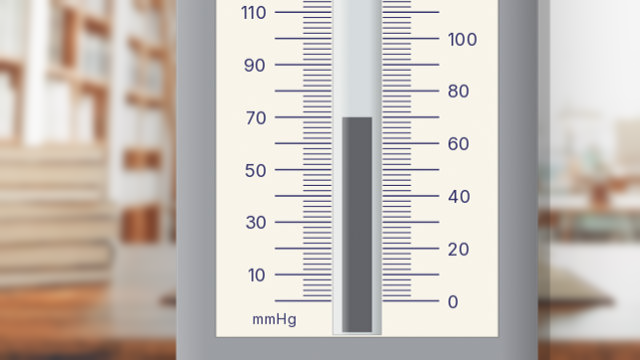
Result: 70 (mmHg)
